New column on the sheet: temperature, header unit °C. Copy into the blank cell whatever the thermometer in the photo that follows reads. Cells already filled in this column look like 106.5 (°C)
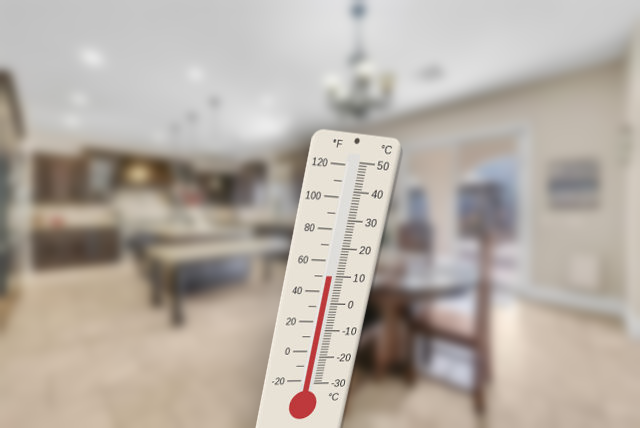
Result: 10 (°C)
